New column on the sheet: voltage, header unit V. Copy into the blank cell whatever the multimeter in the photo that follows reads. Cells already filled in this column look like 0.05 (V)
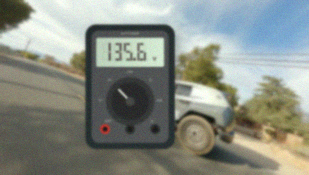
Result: 135.6 (V)
